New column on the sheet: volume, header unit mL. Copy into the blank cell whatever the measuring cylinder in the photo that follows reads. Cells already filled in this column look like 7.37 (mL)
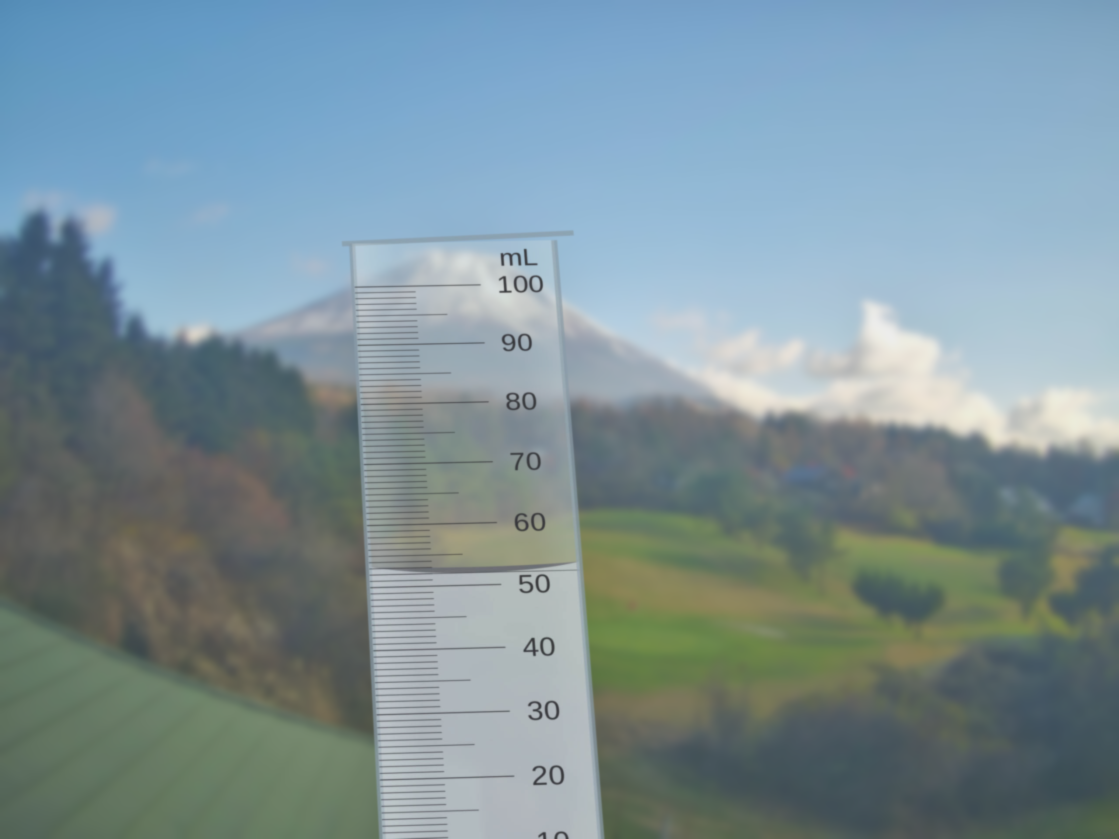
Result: 52 (mL)
